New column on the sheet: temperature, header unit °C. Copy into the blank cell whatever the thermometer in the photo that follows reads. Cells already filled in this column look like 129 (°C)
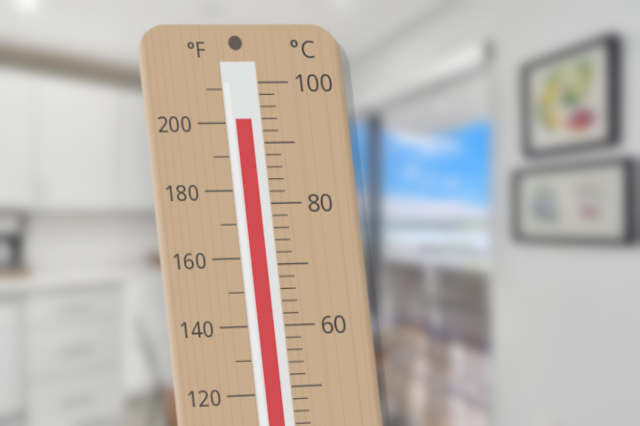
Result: 94 (°C)
